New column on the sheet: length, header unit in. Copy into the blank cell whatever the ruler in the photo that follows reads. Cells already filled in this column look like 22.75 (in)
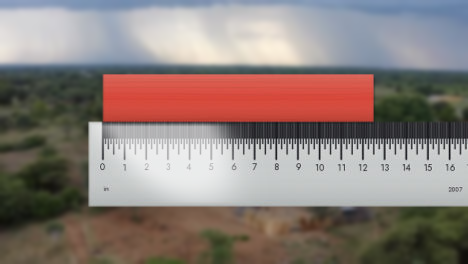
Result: 12.5 (in)
